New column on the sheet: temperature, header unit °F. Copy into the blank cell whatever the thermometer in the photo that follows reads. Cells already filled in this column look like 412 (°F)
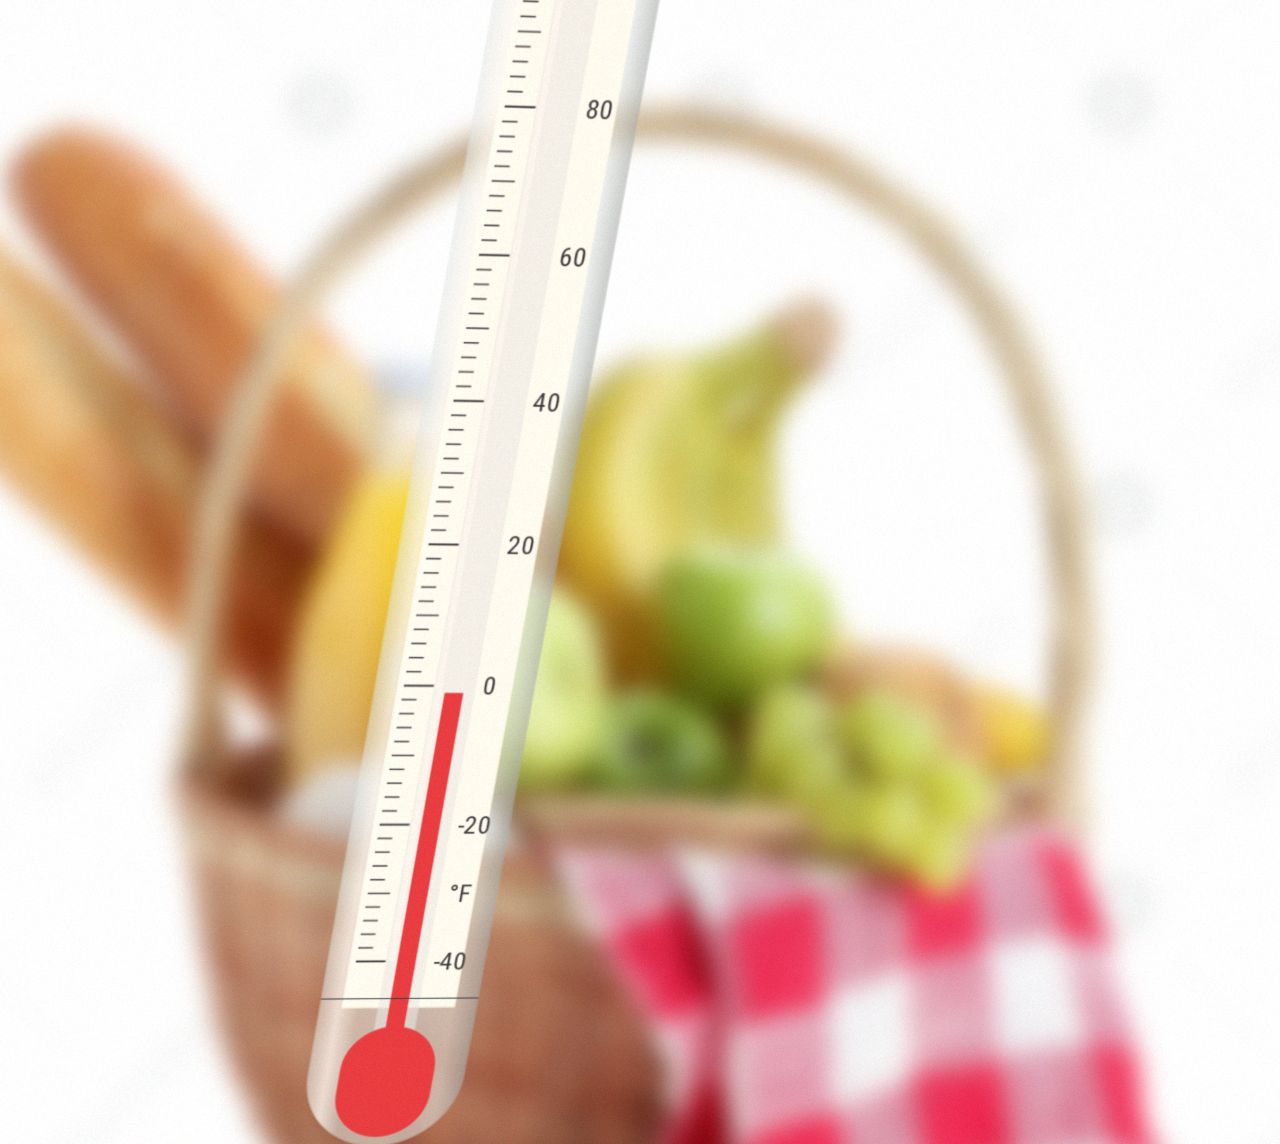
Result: -1 (°F)
